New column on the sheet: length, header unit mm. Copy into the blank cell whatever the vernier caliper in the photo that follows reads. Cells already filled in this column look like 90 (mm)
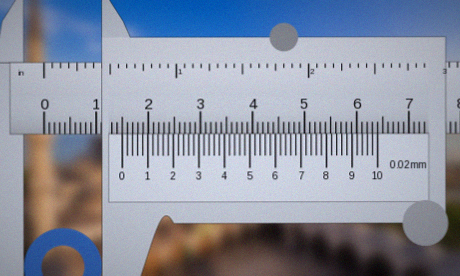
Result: 15.0 (mm)
